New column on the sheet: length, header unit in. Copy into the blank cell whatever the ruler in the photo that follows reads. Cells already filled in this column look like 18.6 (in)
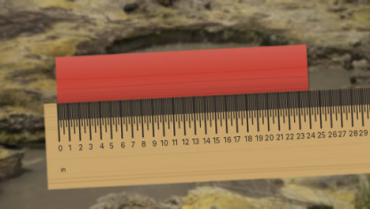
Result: 24 (in)
